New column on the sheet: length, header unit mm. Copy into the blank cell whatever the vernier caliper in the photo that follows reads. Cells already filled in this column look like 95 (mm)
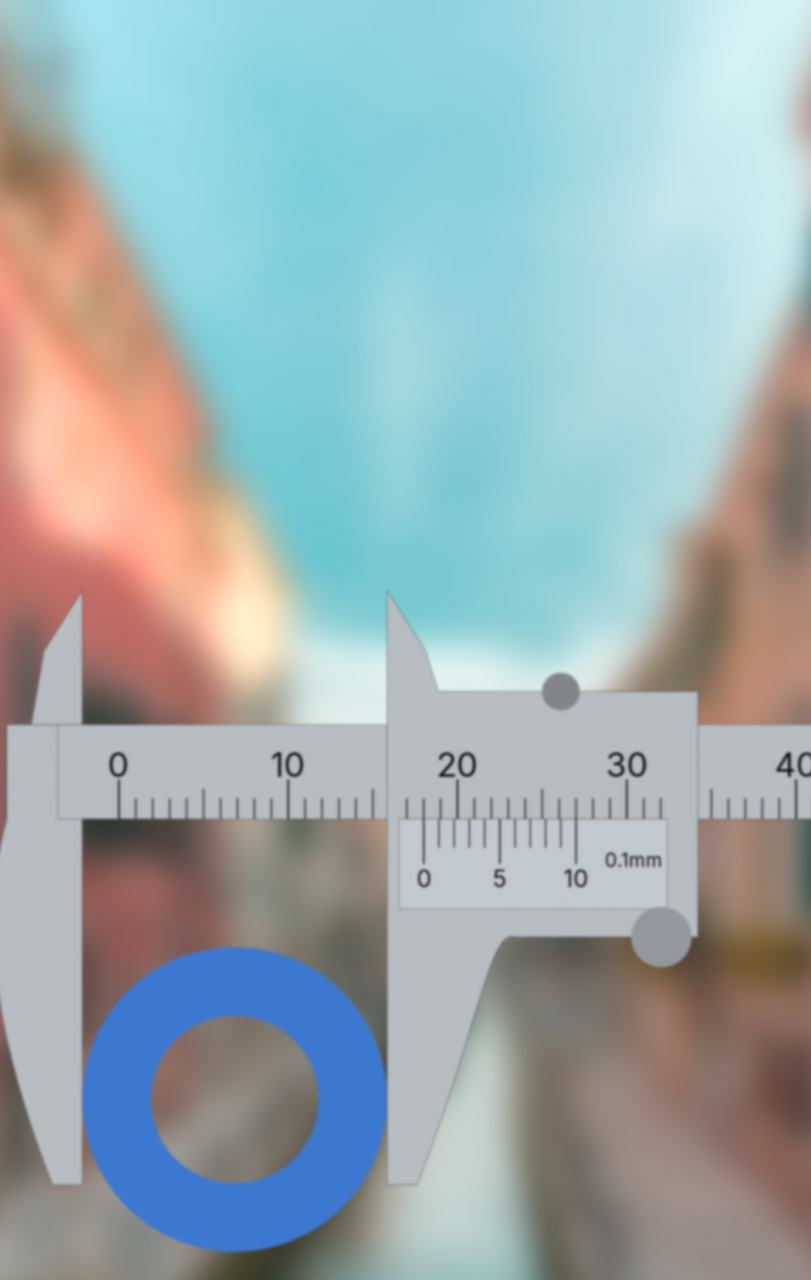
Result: 18.0 (mm)
